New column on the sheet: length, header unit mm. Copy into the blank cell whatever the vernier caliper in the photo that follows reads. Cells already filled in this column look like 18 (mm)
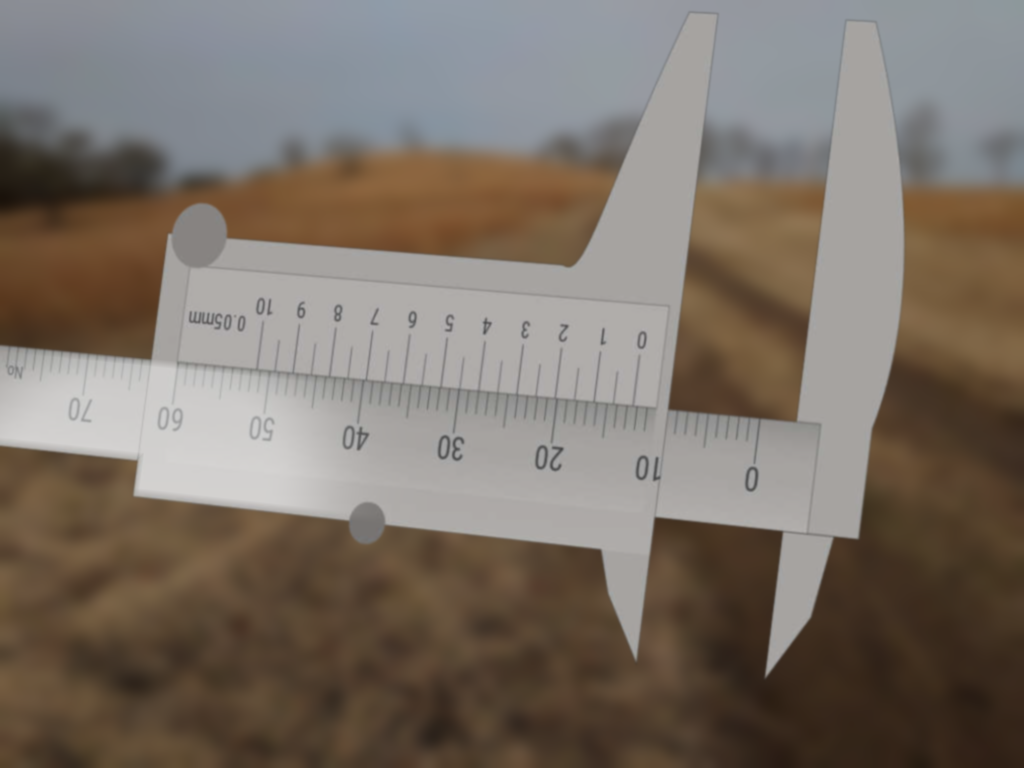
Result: 12.4 (mm)
